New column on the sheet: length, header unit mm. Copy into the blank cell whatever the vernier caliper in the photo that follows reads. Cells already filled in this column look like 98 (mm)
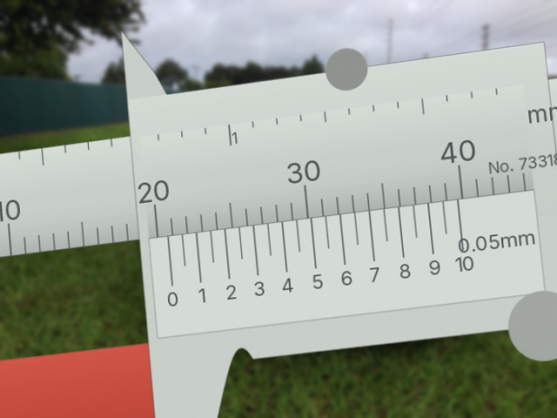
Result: 20.7 (mm)
